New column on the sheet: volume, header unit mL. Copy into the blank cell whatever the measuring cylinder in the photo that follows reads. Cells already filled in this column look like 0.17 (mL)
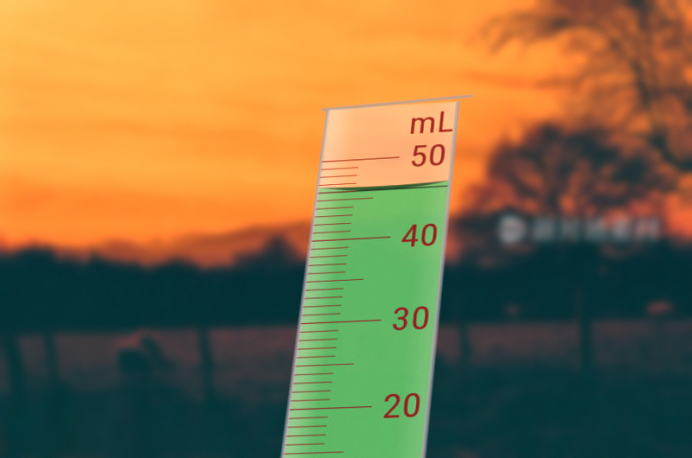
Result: 46 (mL)
